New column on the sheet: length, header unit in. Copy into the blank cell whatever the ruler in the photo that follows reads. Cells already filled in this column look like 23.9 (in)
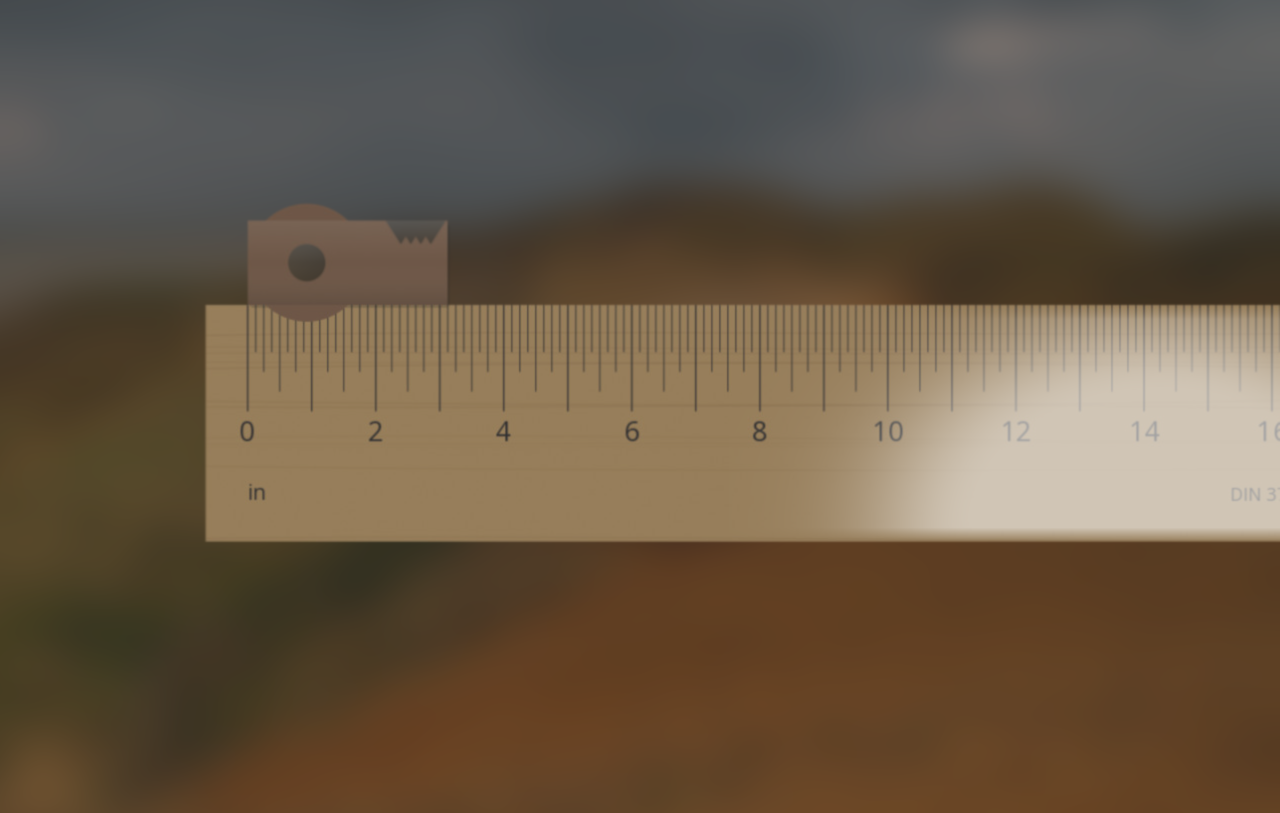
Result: 3.125 (in)
